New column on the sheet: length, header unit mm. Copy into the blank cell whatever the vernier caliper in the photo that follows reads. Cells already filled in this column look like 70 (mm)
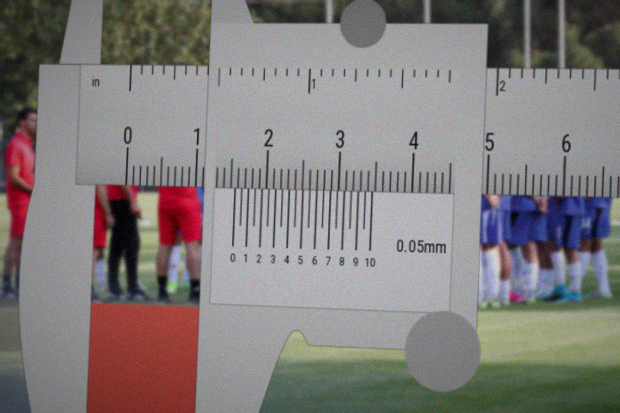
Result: 15.6 (mm)
